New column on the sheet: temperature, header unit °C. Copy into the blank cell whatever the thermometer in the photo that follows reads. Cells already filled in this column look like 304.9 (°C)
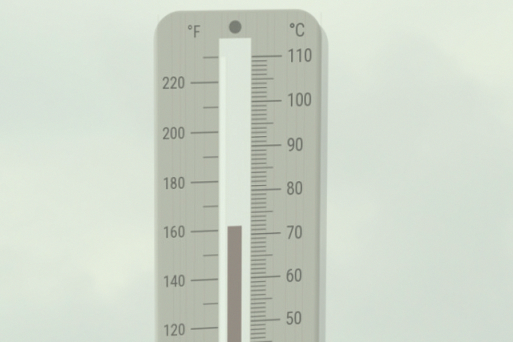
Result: 72 (°C)
